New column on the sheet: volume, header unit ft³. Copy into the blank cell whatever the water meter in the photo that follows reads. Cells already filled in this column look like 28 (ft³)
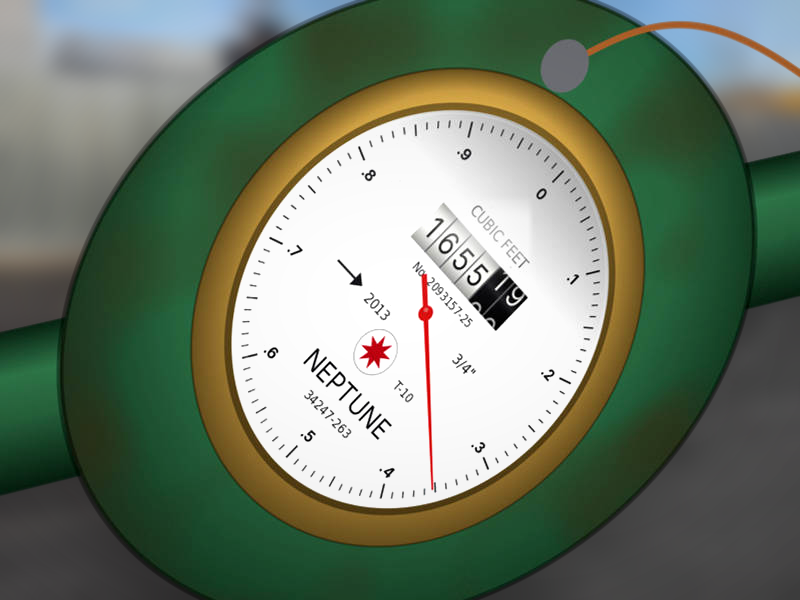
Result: 165519.35 (ft³)
